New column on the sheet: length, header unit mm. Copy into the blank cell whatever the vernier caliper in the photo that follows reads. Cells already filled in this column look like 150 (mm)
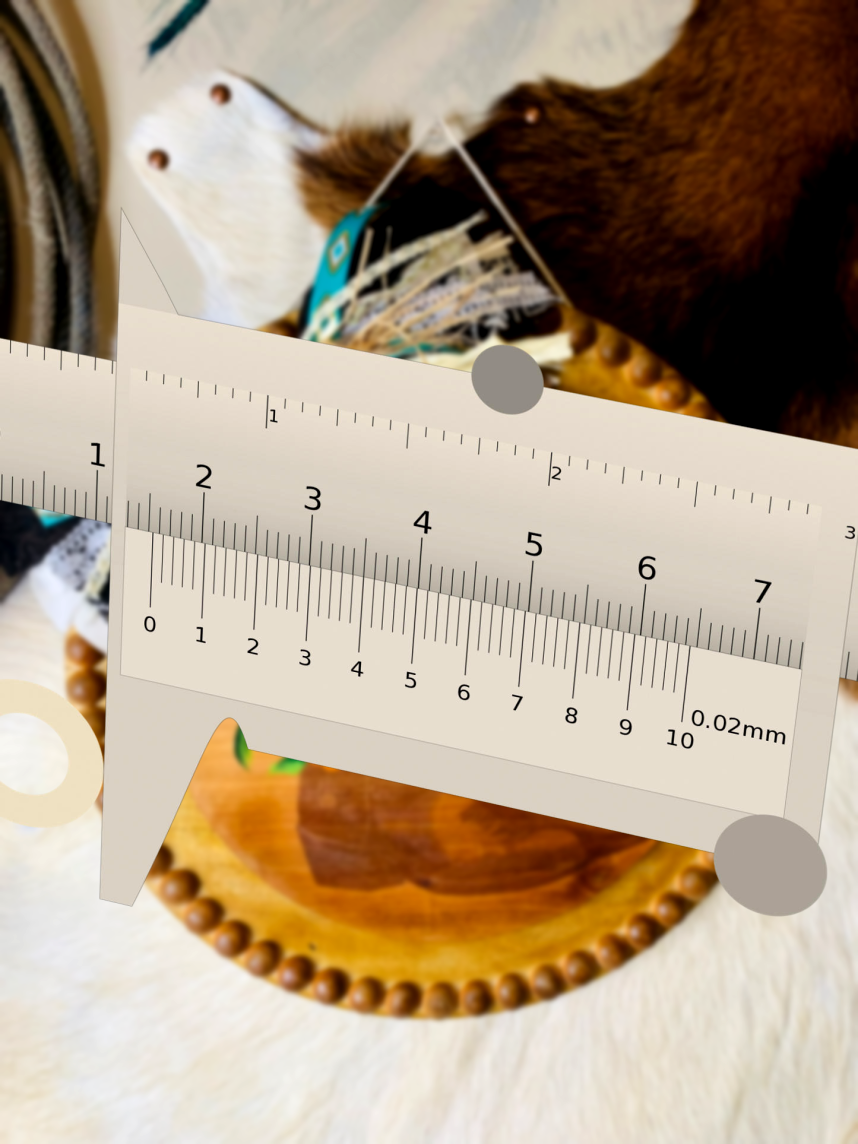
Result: 15.4 (mm)
